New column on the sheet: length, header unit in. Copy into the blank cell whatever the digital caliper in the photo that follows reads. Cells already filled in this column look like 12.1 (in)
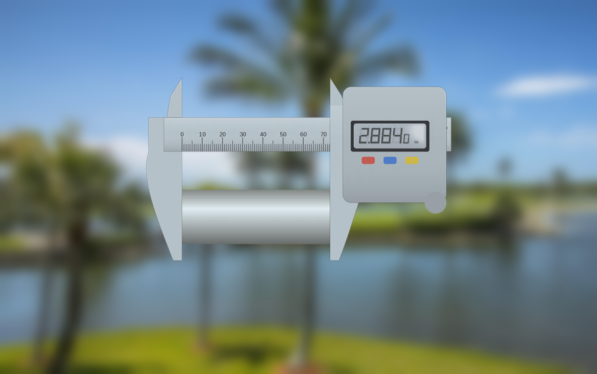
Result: 2.8840 (in)
